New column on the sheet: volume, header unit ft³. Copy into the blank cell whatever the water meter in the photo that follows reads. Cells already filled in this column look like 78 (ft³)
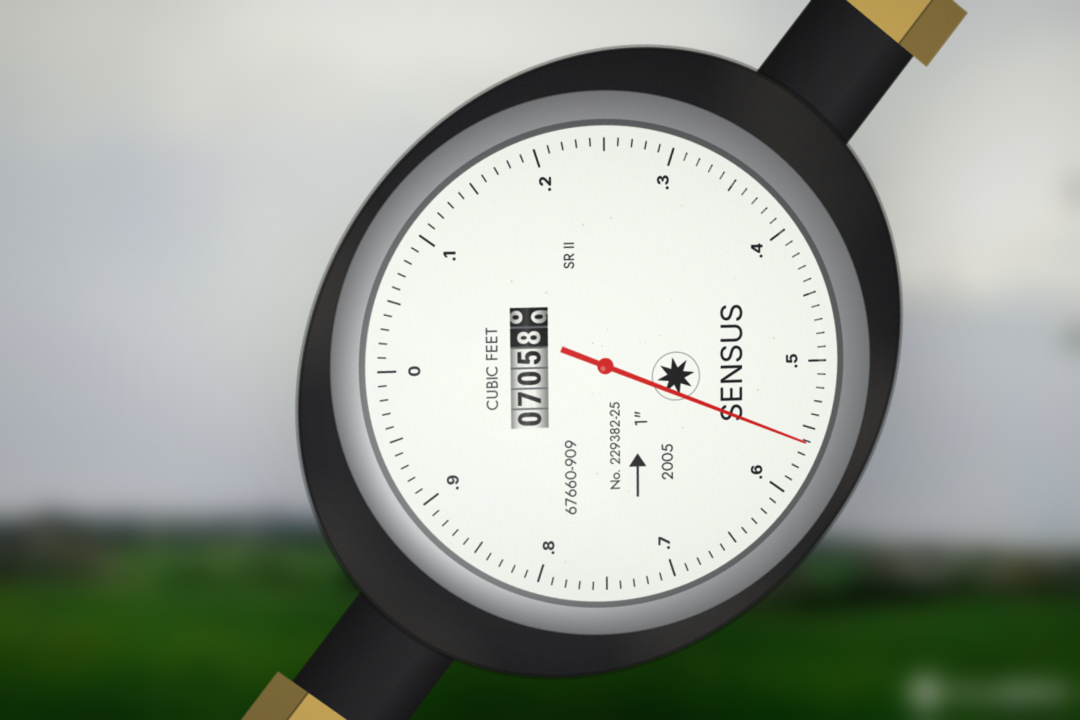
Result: 70588.56 (ft³)
